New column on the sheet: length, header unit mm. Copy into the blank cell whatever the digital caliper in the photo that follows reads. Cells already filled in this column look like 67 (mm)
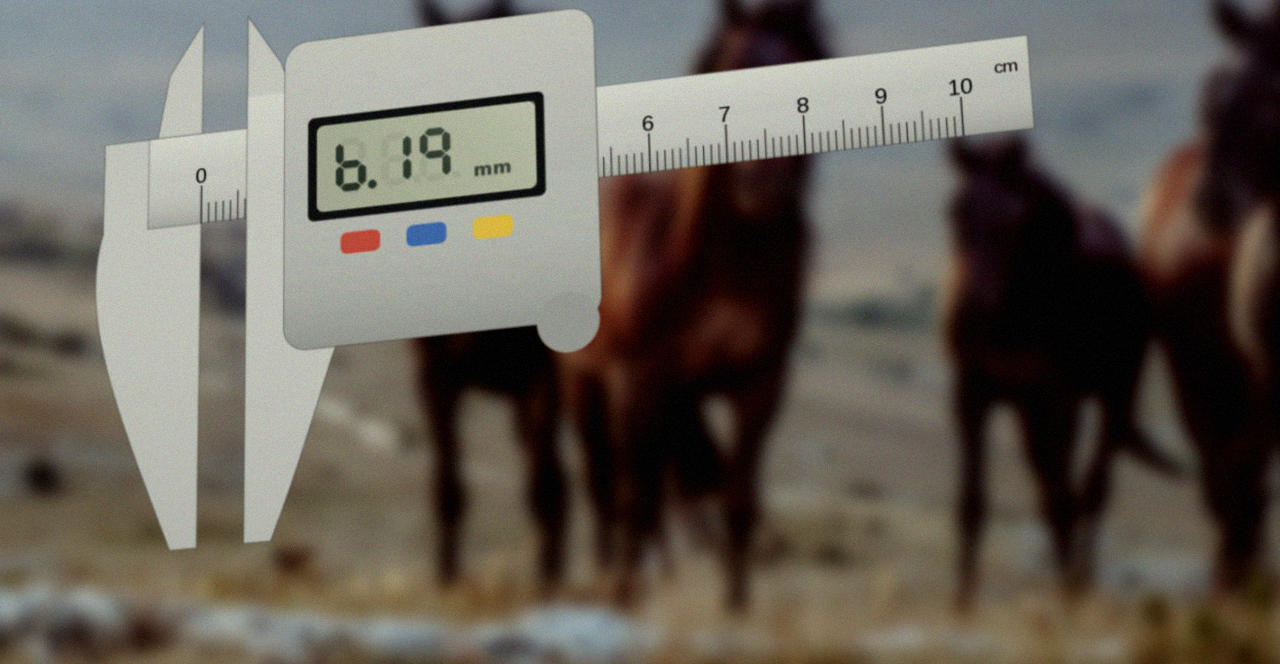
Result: 6.19 (mm)
